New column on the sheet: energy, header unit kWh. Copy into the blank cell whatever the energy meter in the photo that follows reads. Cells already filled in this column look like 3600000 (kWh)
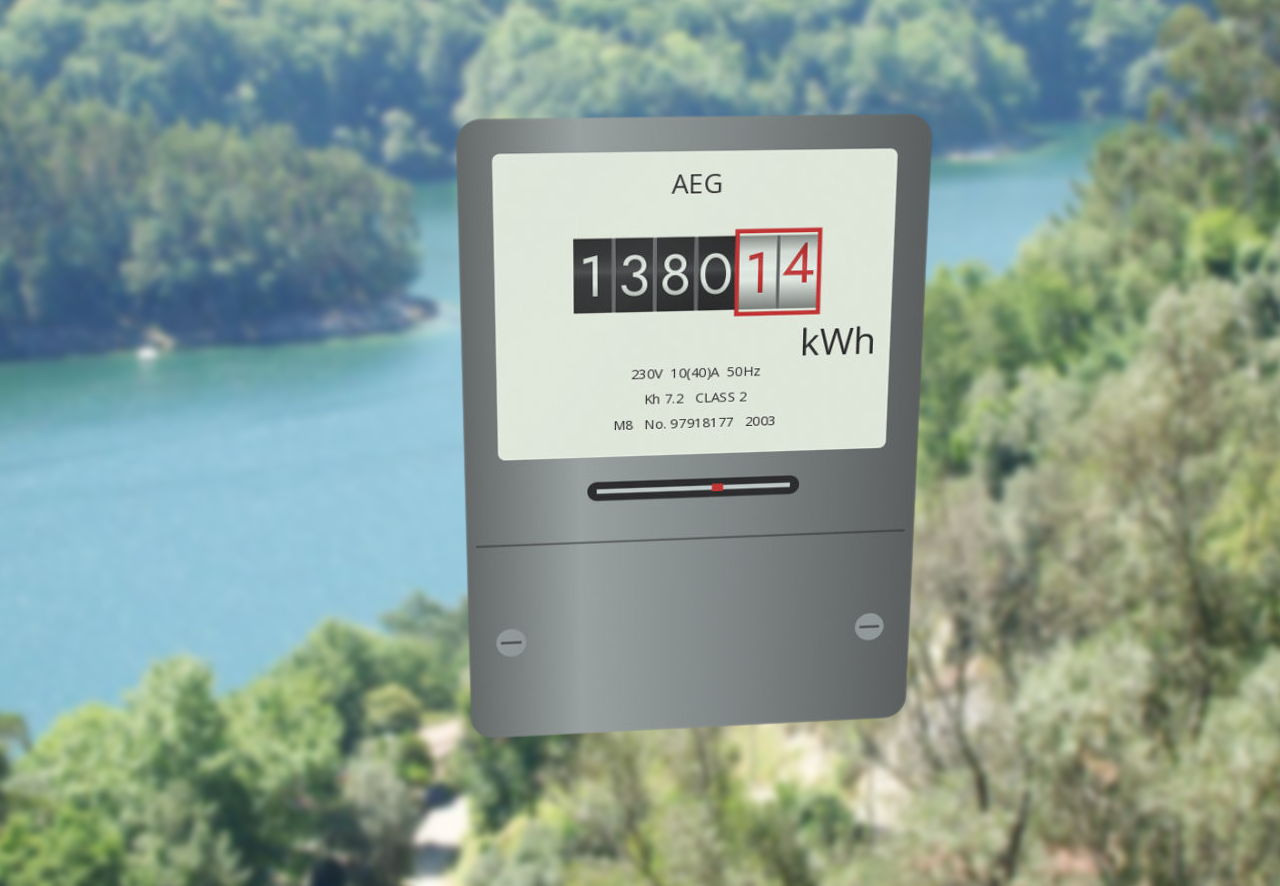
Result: 1380.14 (kWh)
